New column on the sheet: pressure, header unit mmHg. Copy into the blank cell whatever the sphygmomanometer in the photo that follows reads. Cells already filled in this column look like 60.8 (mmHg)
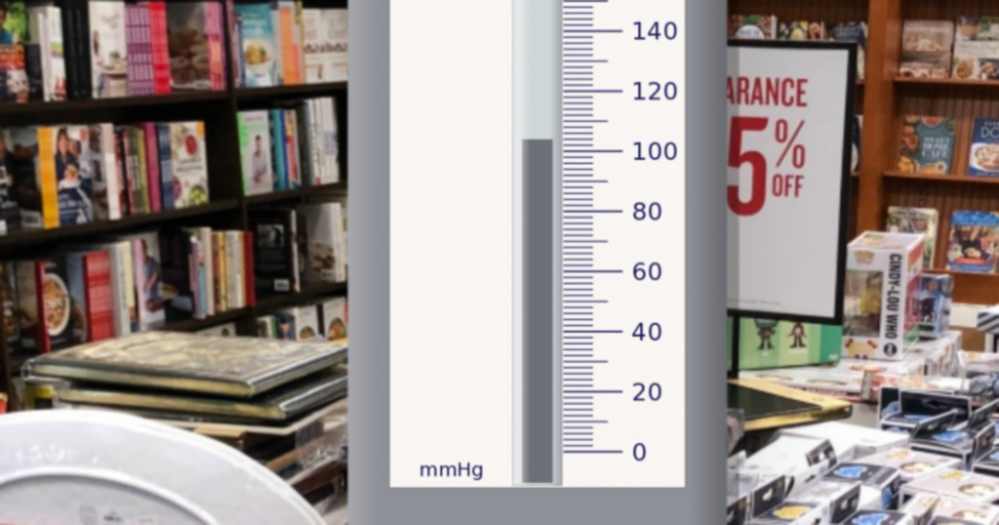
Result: 104 (mmHg)
